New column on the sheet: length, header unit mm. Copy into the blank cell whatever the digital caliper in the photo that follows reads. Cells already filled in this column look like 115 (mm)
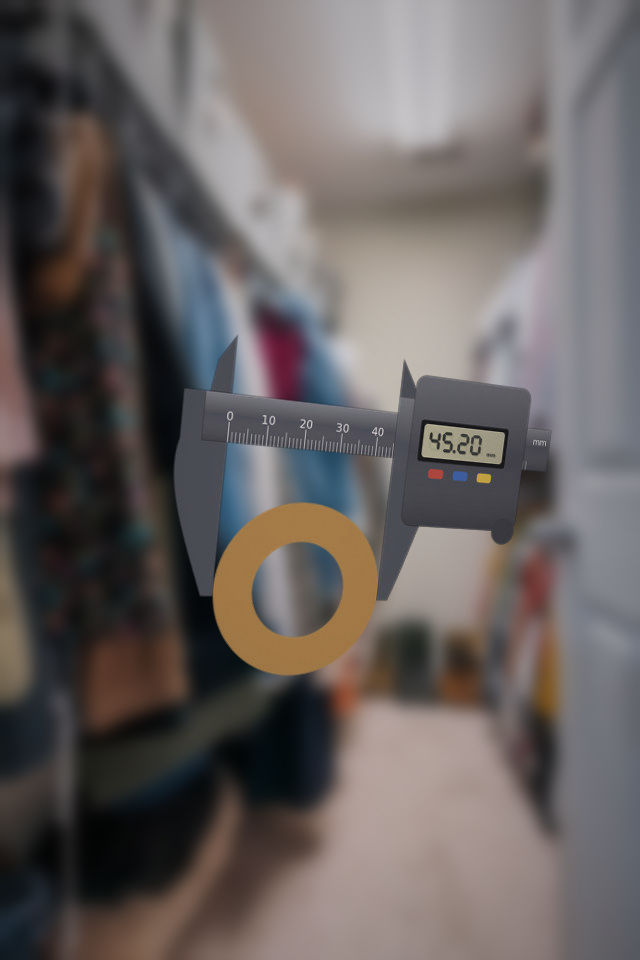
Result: 45.20 (mm)
